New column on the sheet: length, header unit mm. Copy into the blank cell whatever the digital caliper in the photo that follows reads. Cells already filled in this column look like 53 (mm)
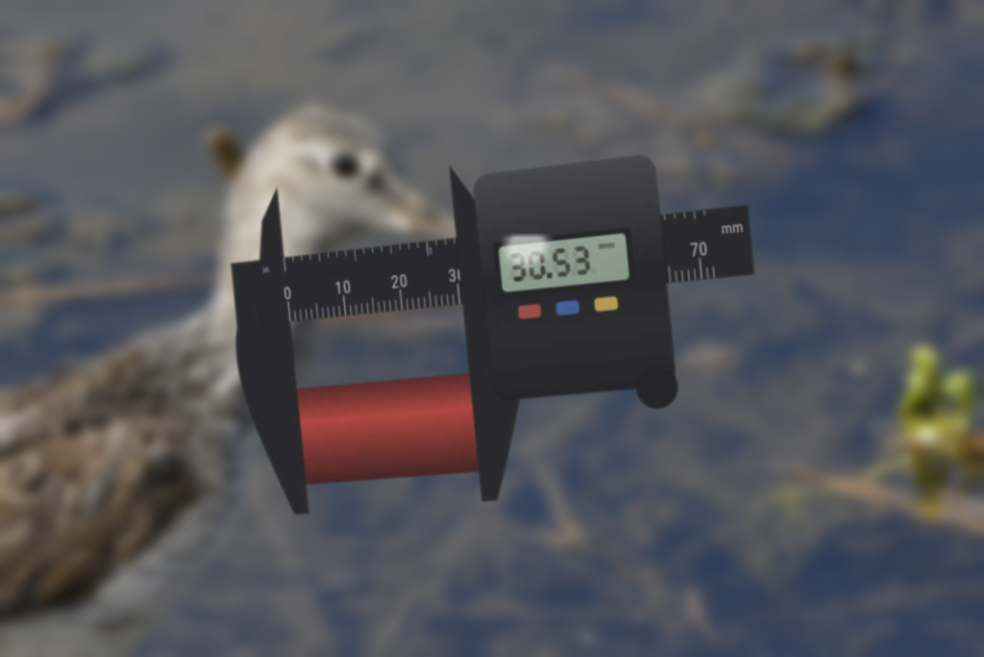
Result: 30.53 (mm)
